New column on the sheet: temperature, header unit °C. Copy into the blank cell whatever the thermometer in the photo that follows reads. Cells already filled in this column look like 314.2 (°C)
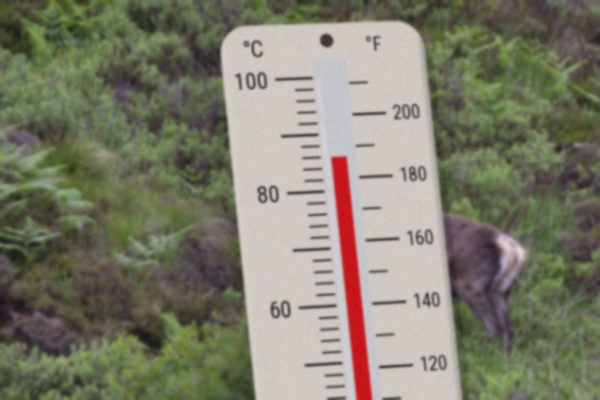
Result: 86 (°C)
